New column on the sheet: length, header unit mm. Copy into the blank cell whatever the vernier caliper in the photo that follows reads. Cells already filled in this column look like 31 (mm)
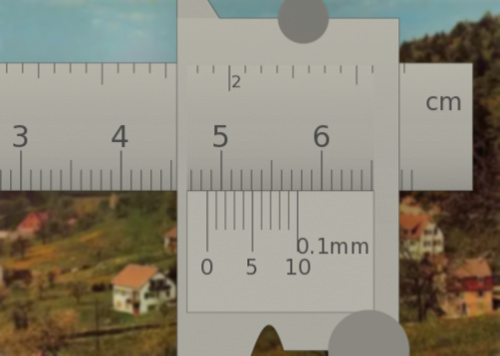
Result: 48.6 (mm)
